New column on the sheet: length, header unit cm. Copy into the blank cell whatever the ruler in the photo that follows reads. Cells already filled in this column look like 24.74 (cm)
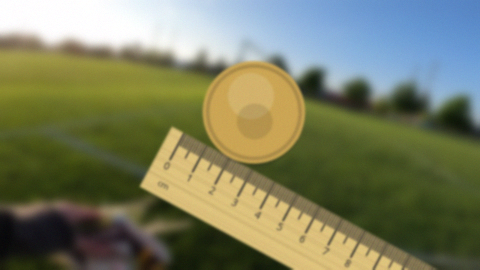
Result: 4 (cm)
